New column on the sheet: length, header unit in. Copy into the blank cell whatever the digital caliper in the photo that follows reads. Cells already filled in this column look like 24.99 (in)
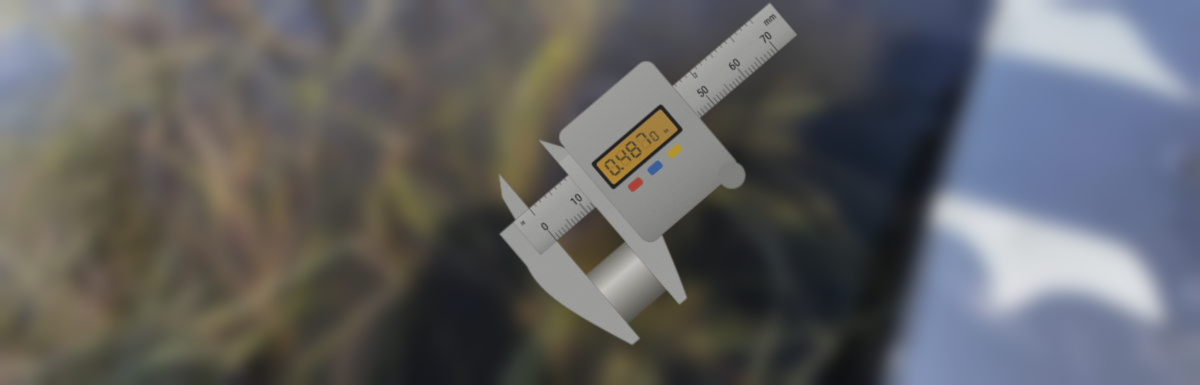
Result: 0.4870 (in)
